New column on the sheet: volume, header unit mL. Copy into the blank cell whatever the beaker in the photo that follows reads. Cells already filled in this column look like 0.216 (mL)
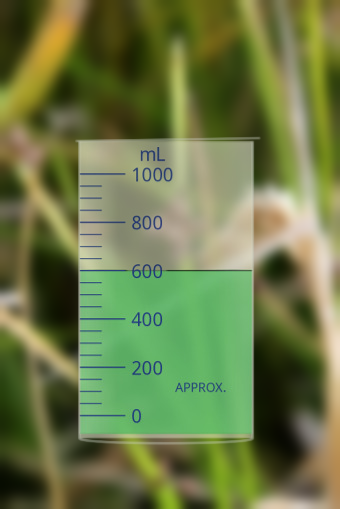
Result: 600 (mL)
